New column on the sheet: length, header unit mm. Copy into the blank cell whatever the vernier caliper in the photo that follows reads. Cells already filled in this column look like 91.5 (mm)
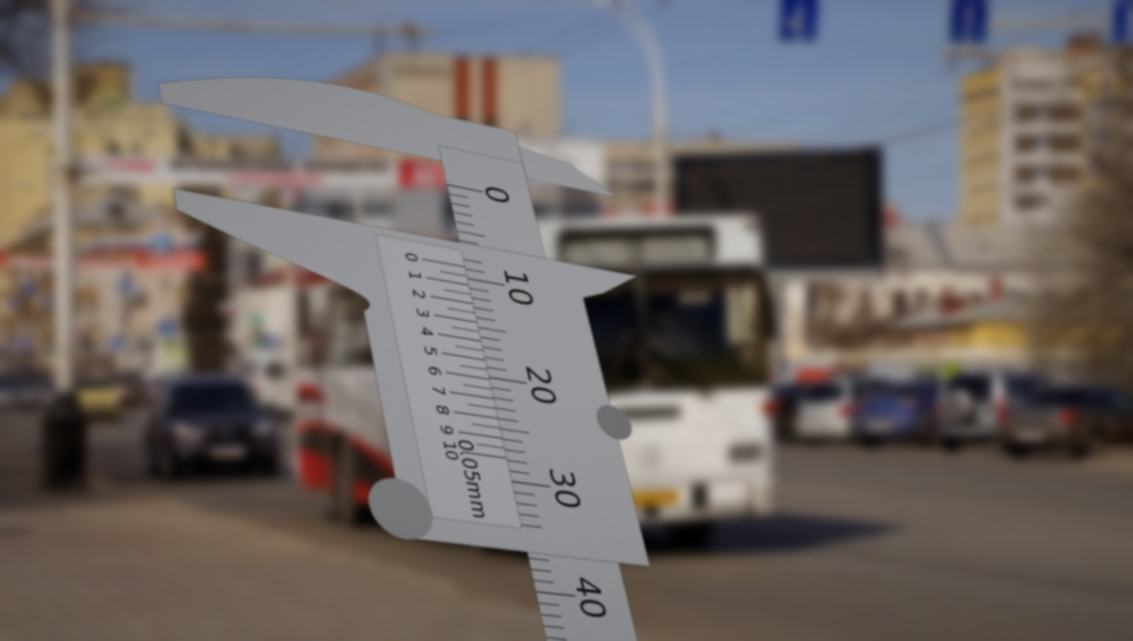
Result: 8.8 (mm)
